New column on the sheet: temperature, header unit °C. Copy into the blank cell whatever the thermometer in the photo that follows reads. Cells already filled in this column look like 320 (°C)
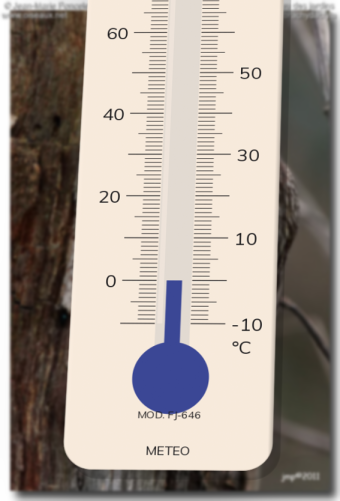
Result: 0 (°C)
